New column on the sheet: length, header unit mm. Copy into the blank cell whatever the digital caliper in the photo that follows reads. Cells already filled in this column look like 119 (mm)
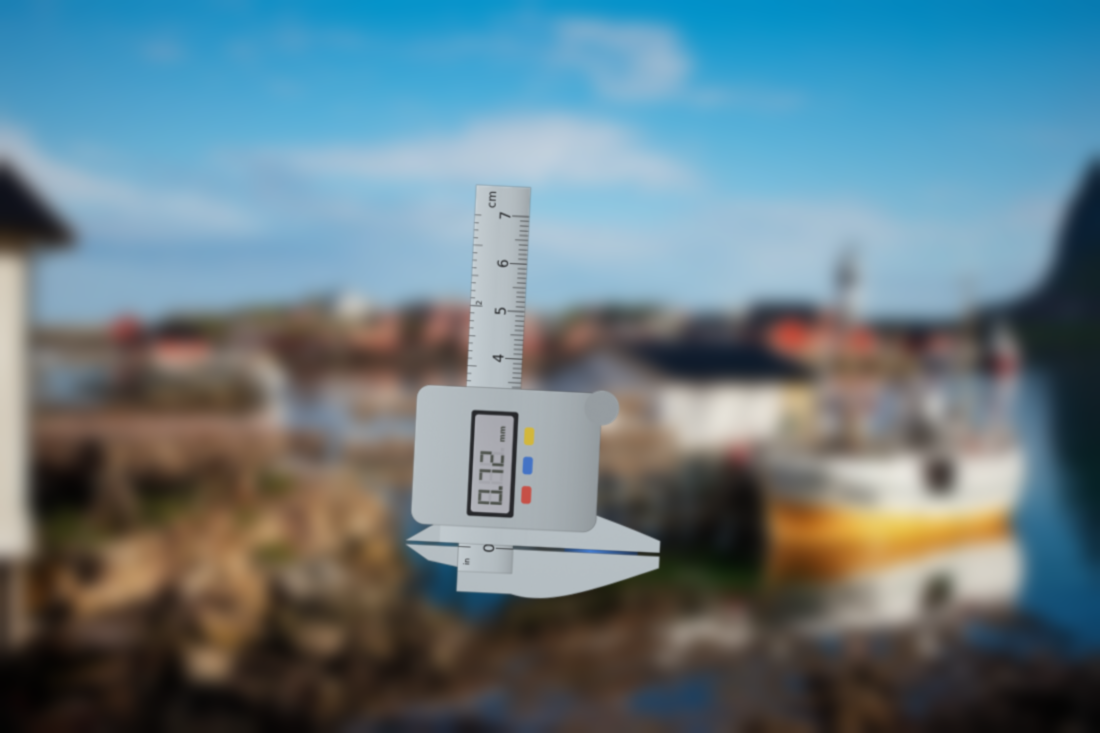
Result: 0.72 (mm)
